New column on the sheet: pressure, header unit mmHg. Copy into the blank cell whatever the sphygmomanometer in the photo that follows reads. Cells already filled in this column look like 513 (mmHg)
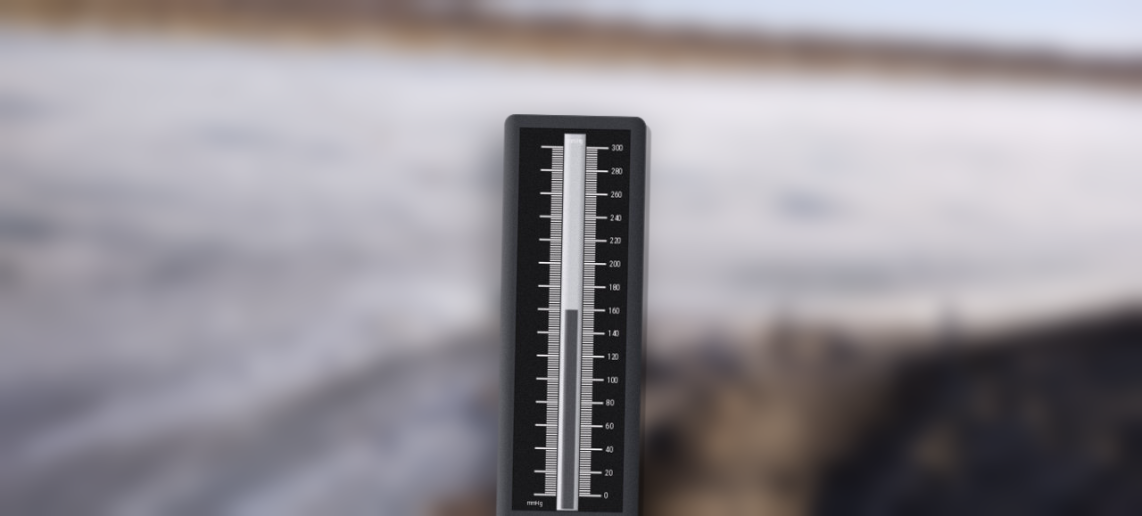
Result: 160 (mmHg)
